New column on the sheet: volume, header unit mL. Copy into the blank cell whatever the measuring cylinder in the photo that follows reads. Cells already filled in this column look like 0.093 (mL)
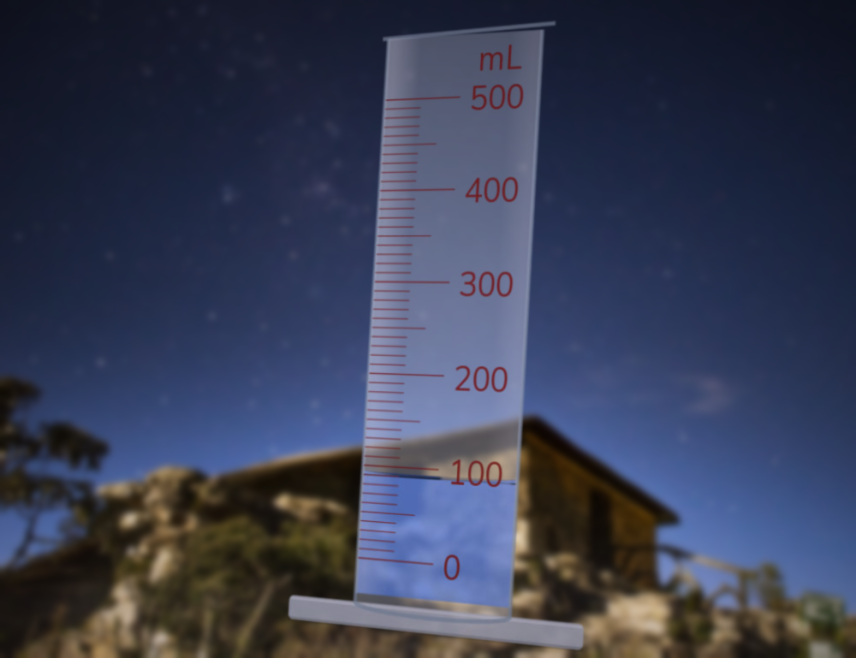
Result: 90 (mL)
